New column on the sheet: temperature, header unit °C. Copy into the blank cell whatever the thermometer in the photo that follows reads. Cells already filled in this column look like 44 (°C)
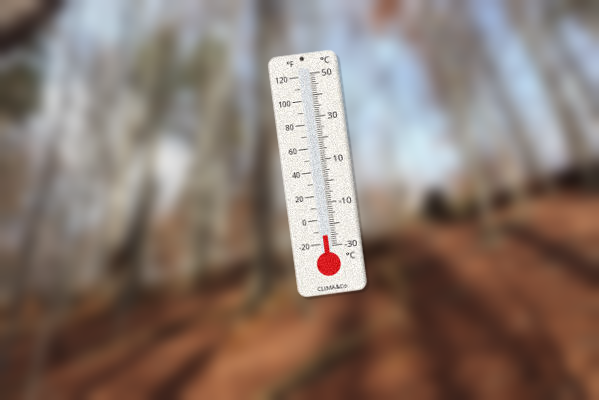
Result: -25 (°C)
